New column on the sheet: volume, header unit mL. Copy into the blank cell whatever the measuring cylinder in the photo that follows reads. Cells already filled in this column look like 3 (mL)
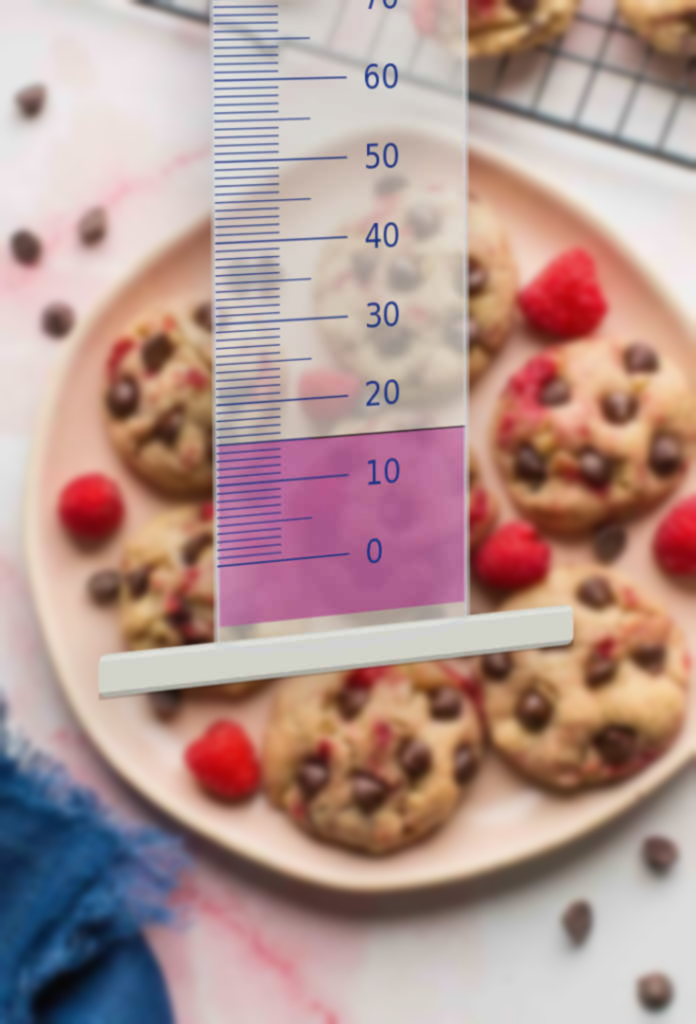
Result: 15 (mL)
